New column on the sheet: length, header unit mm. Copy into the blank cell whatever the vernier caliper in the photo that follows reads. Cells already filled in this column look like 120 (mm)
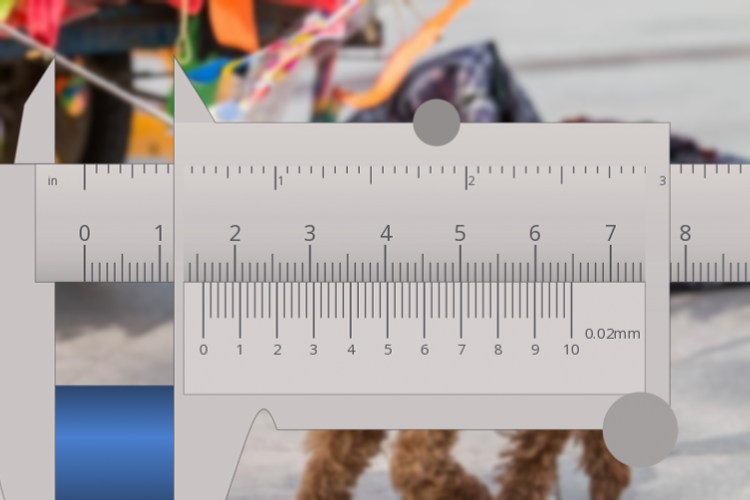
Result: 15.8 (mm)
